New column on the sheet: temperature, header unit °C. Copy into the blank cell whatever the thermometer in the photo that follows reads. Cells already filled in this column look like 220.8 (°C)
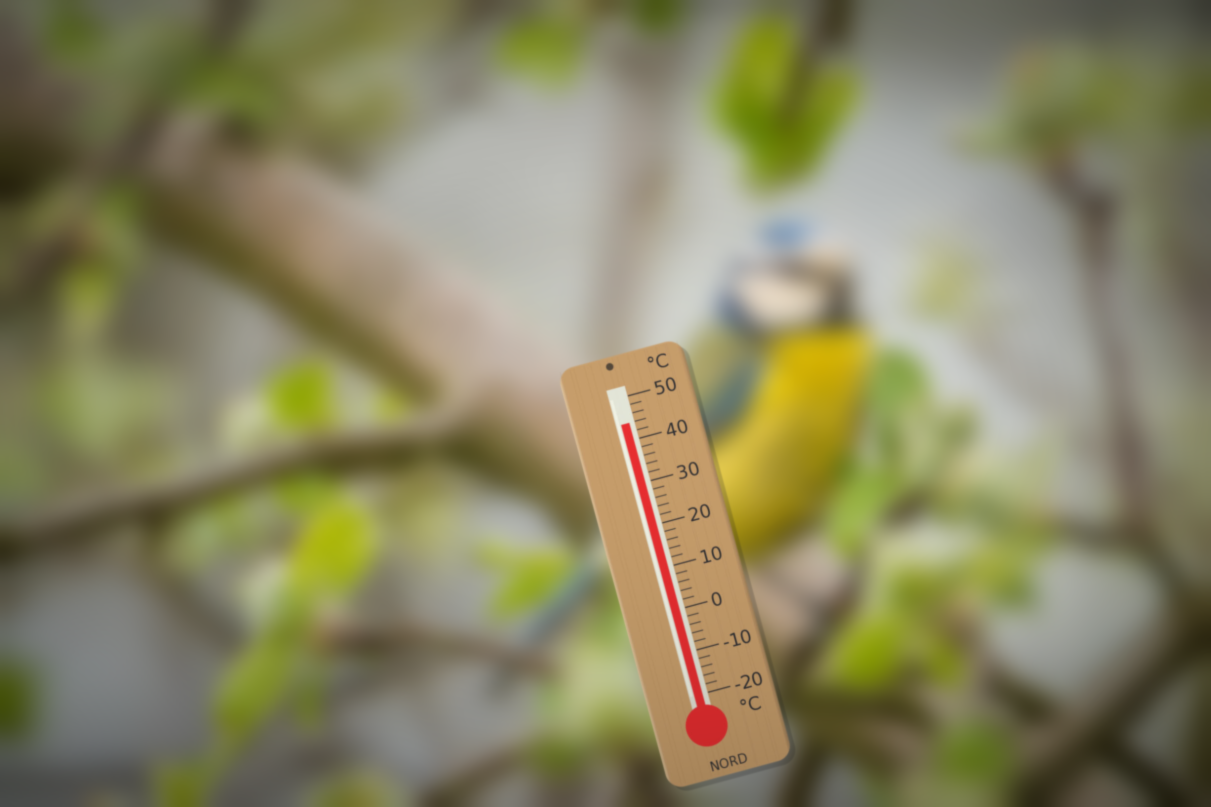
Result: 44 (°C)
